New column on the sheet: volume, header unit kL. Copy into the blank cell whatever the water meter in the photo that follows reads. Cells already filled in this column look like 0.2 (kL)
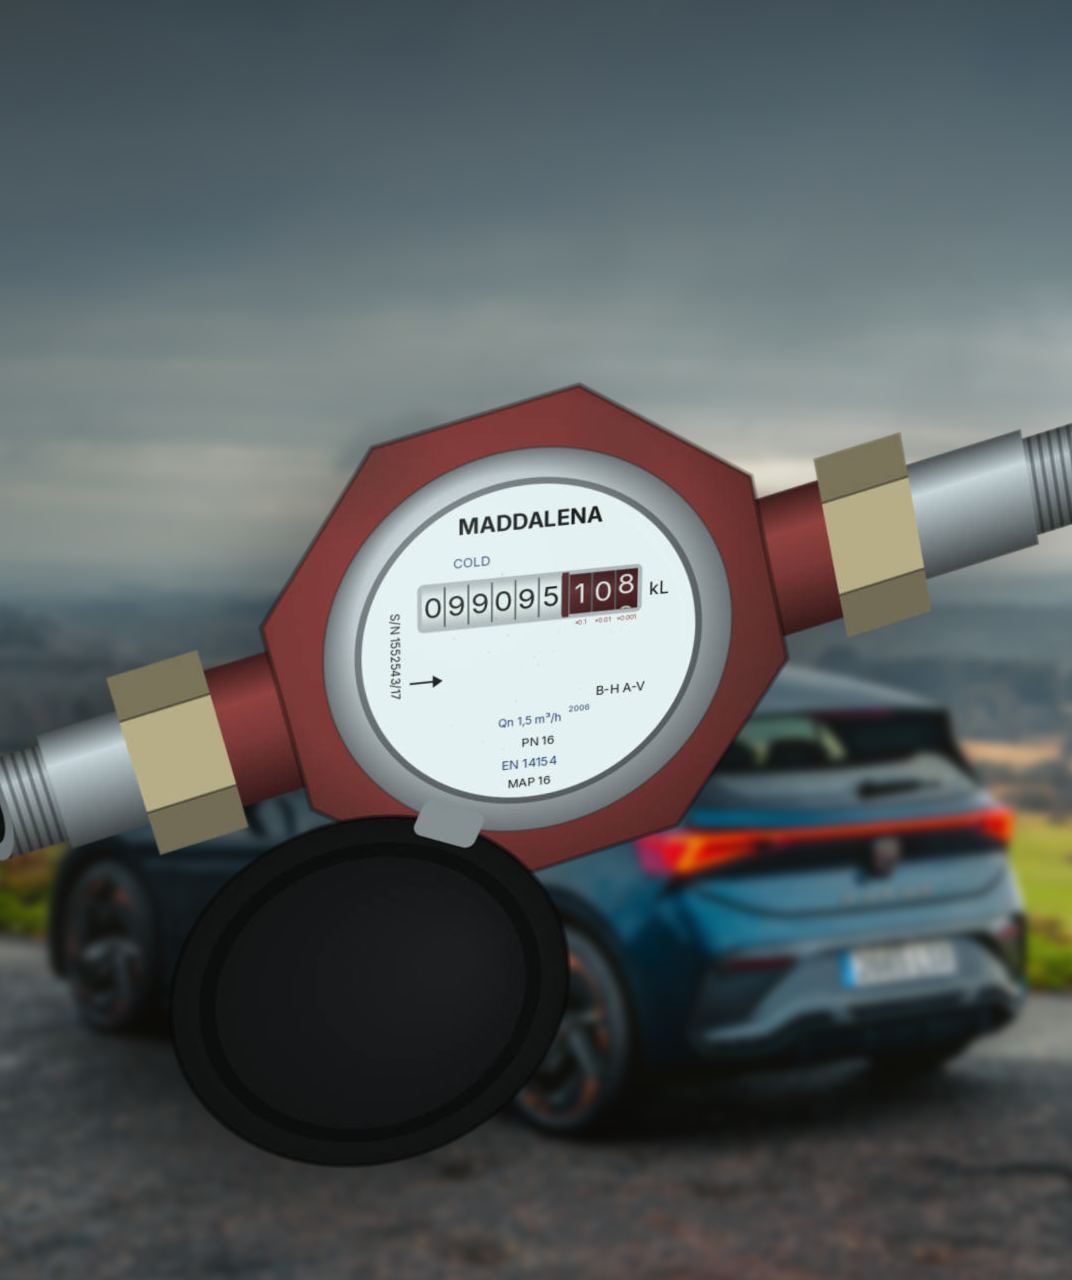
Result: 99095.108 (kL)
